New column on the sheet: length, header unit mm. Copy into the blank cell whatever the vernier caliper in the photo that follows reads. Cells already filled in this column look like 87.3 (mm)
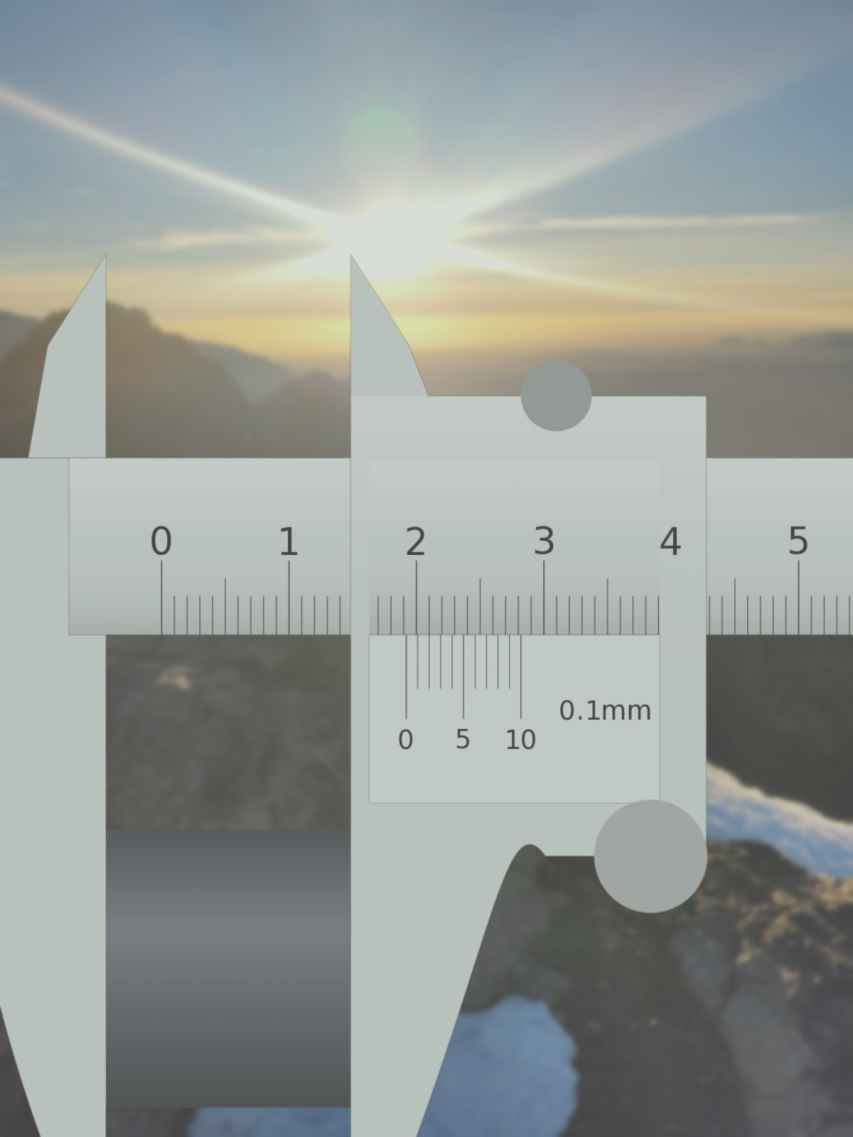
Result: 19.2 (mm)
